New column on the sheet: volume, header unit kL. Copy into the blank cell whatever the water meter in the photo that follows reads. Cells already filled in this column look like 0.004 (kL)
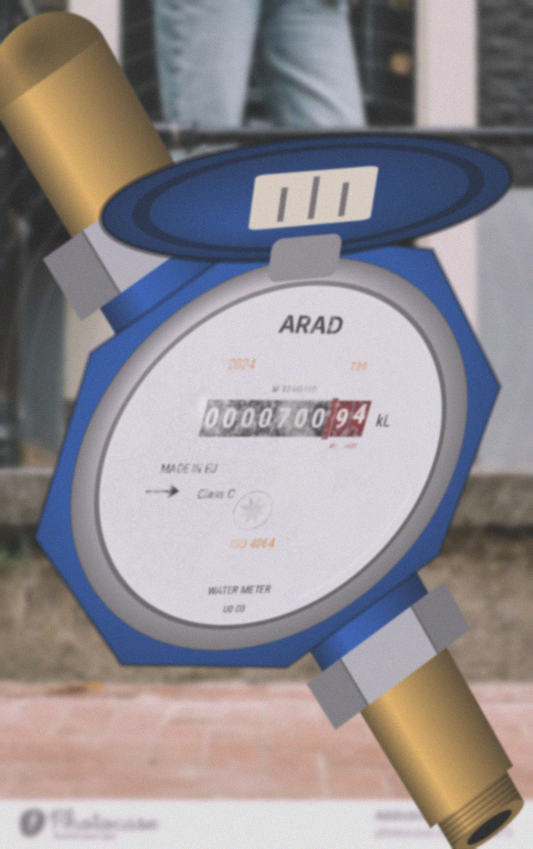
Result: 700.94 (kL)
